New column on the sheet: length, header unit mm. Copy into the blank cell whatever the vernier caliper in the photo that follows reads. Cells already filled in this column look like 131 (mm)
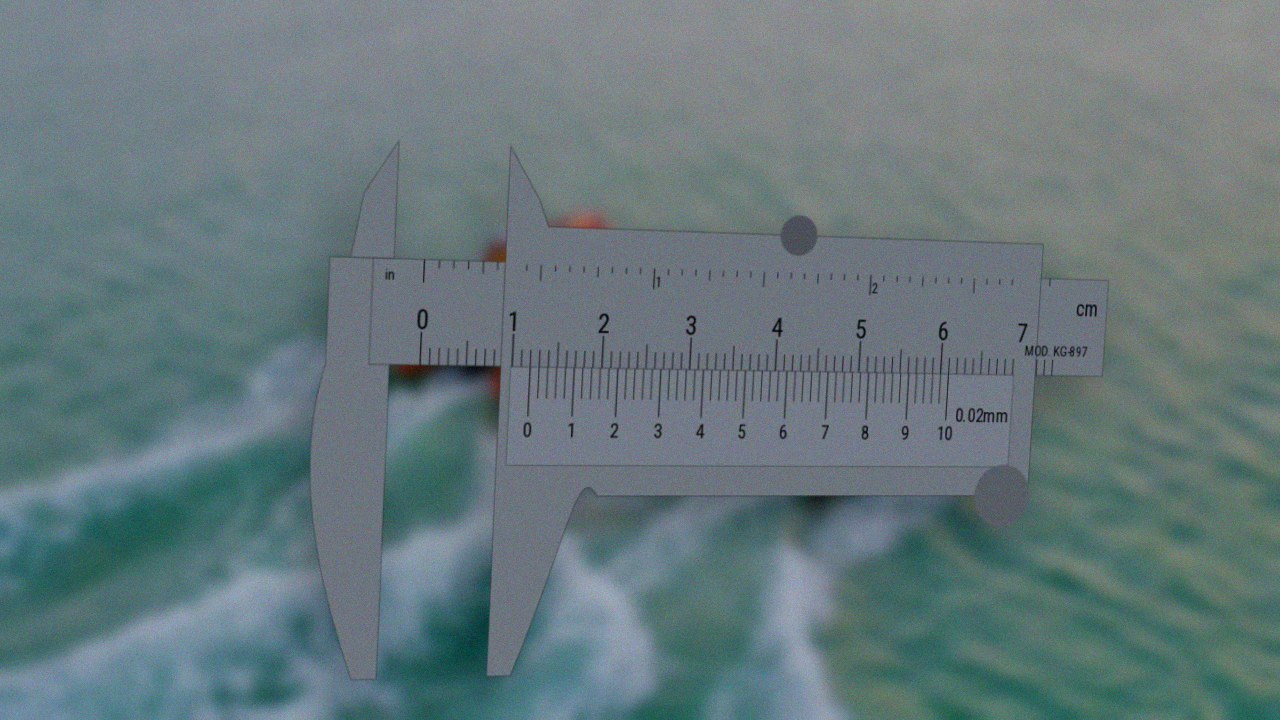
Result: 12.0 (mm)
